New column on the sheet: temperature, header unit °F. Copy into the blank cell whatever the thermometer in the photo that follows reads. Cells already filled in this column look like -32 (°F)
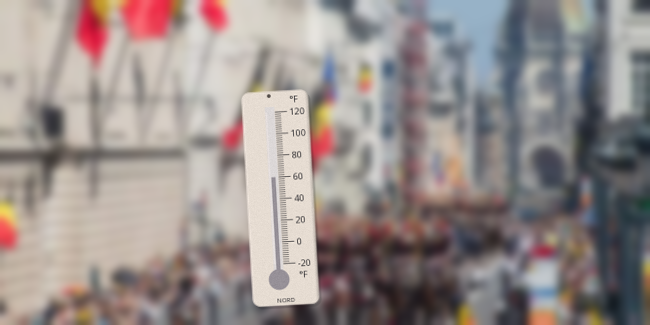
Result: 60 (°F)
